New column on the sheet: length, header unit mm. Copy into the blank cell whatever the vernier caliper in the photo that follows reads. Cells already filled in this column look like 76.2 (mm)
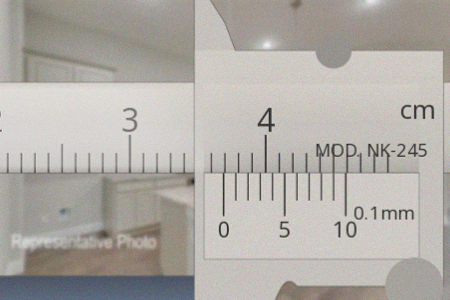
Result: 36.9 (mm)
